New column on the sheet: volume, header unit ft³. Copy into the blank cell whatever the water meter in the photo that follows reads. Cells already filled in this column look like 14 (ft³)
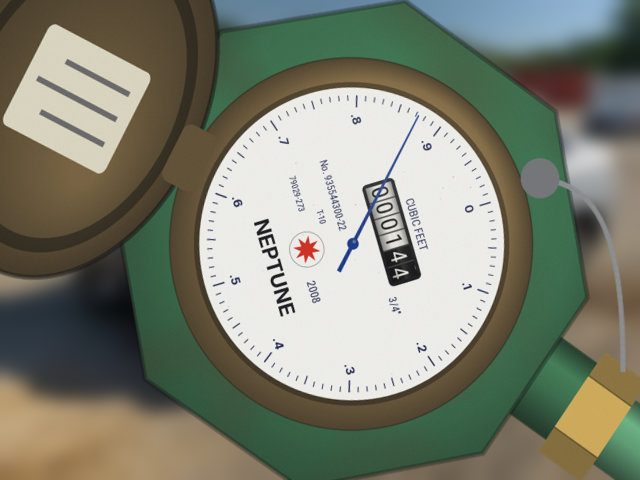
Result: 143.87 (ft³)
